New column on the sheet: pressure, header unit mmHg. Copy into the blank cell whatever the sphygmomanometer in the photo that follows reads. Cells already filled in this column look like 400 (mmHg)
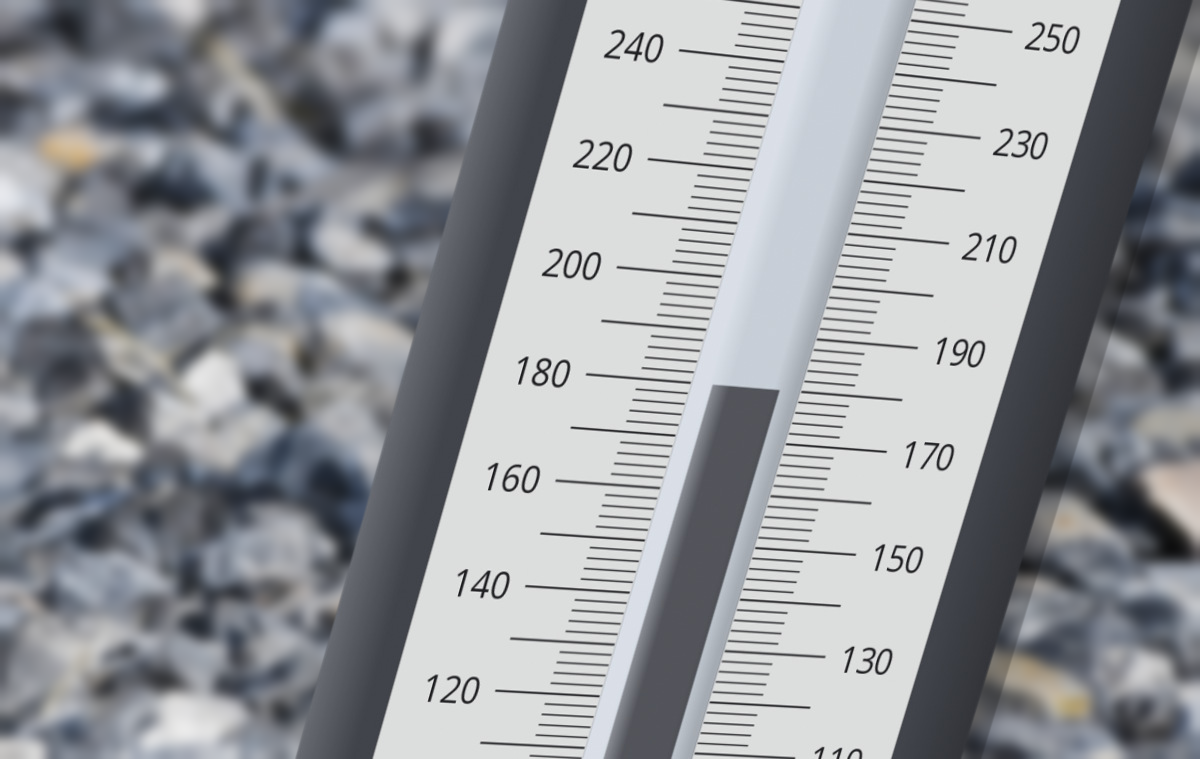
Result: 180 (mmHg)
